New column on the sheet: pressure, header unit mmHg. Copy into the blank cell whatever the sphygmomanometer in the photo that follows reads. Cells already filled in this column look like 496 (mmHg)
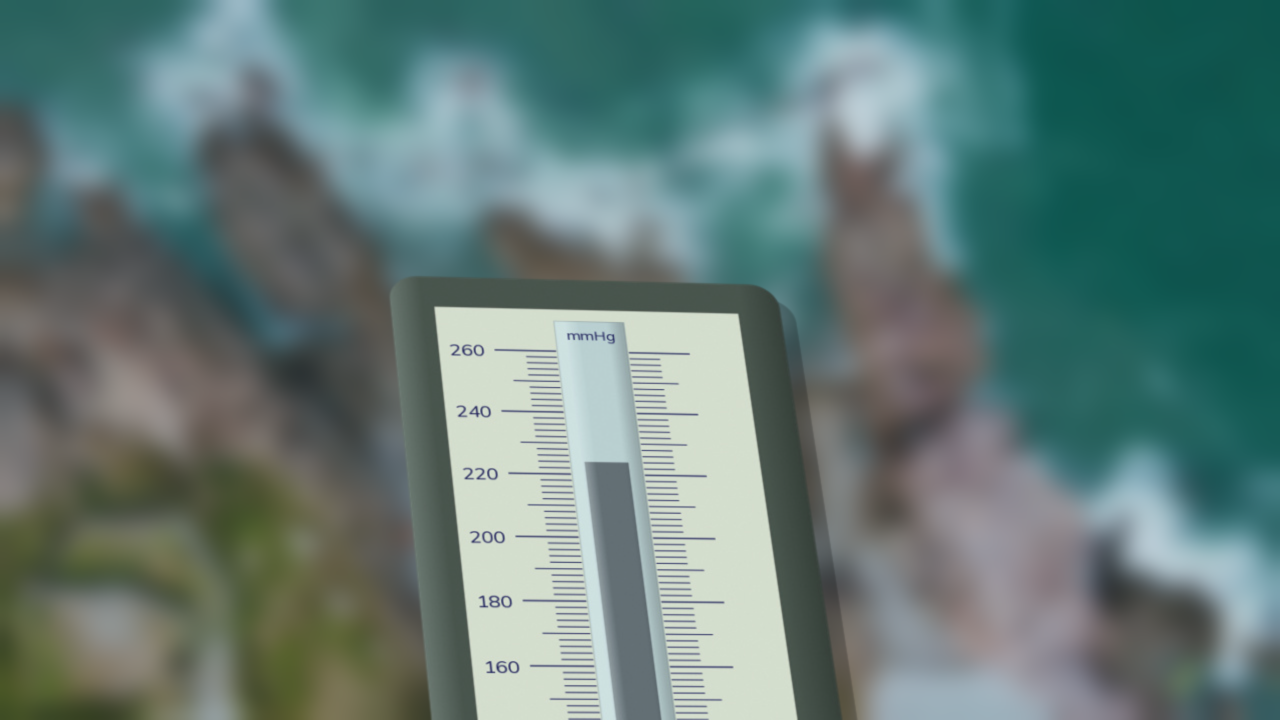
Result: 224 (mmHg)
